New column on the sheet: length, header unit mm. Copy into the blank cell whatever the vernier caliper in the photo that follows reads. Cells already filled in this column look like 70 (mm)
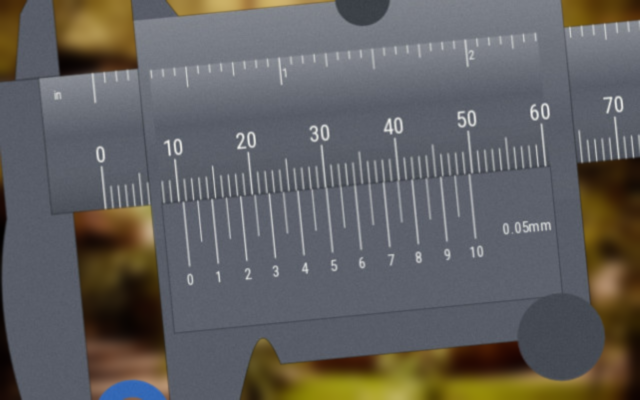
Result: 10.6 (mm)
